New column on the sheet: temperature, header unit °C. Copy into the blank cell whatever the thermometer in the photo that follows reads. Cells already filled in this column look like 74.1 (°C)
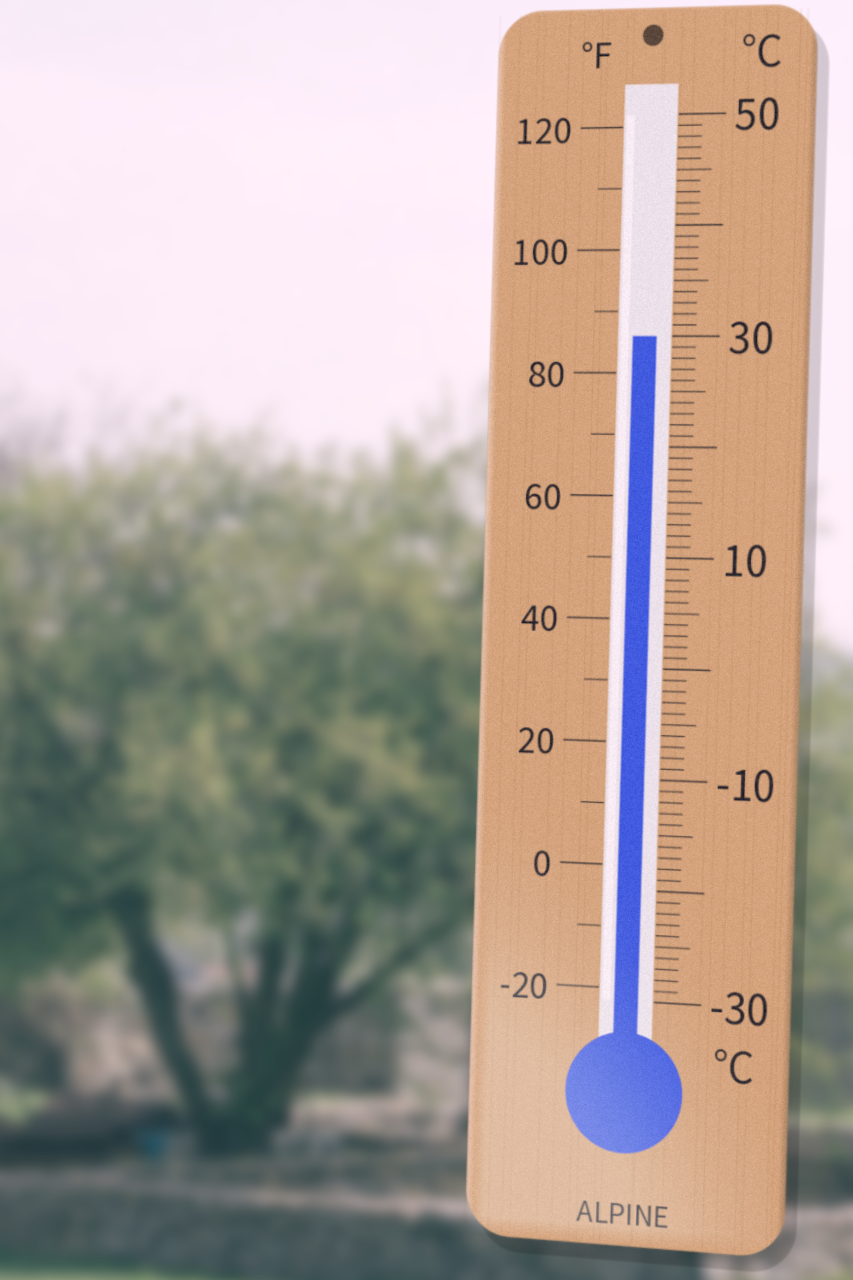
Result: 30 (°C)
